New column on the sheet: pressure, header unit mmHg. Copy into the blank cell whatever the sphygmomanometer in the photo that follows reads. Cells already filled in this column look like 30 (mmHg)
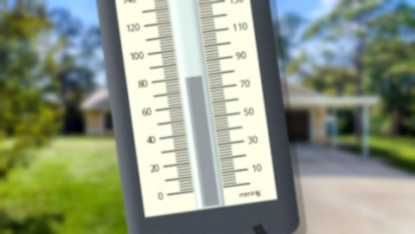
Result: 80 (mmHg)
